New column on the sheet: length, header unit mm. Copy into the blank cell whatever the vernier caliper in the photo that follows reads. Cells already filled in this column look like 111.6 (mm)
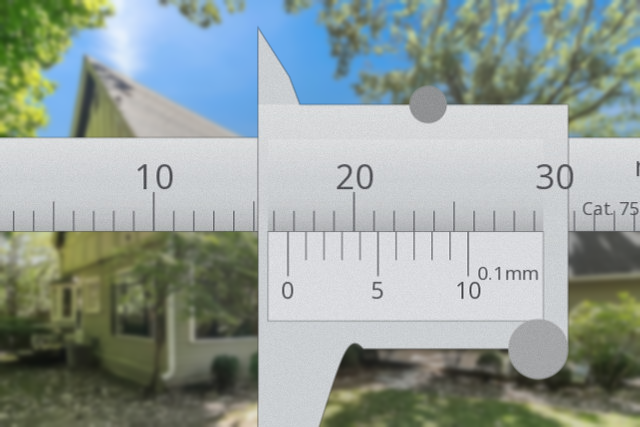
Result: 16.7 (mm)
